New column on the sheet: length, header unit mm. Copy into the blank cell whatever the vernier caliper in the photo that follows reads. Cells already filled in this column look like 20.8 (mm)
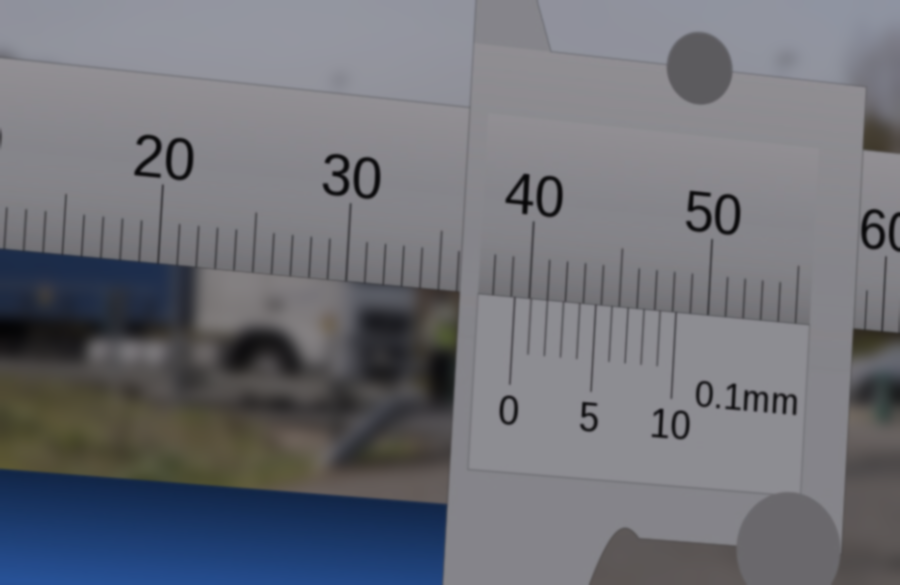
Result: 39.2 (mm)
